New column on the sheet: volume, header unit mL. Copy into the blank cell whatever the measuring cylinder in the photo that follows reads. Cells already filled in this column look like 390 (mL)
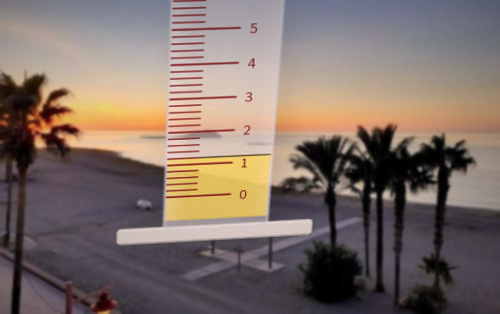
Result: 1.2 (mL)
